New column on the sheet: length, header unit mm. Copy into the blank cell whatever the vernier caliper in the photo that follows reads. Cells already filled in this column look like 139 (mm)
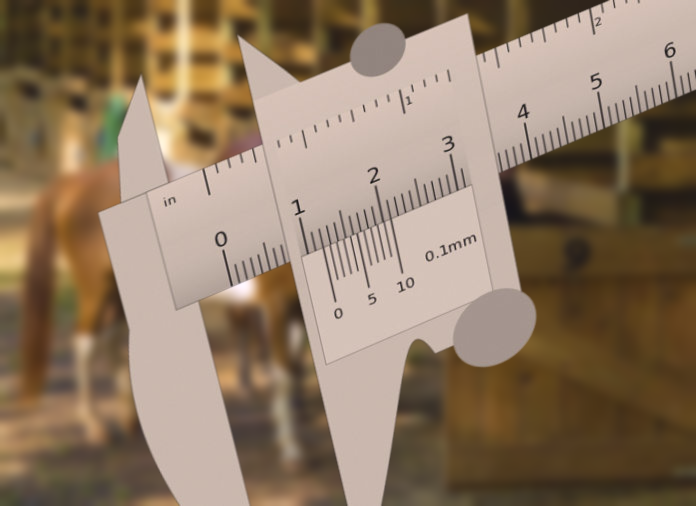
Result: 12.0 (mm)
